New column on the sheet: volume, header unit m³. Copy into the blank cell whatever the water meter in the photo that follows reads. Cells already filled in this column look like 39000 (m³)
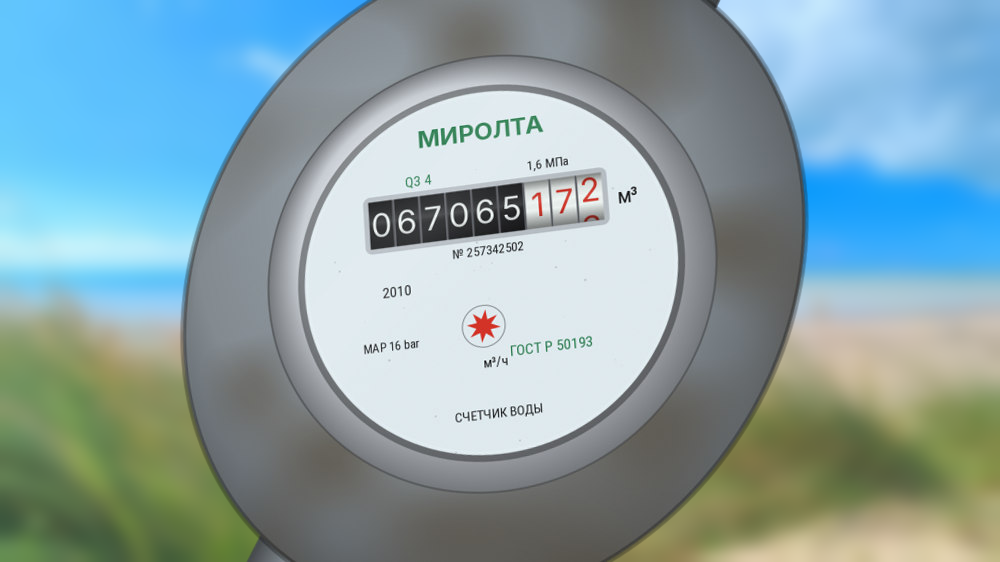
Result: 67065.172 (m³)
